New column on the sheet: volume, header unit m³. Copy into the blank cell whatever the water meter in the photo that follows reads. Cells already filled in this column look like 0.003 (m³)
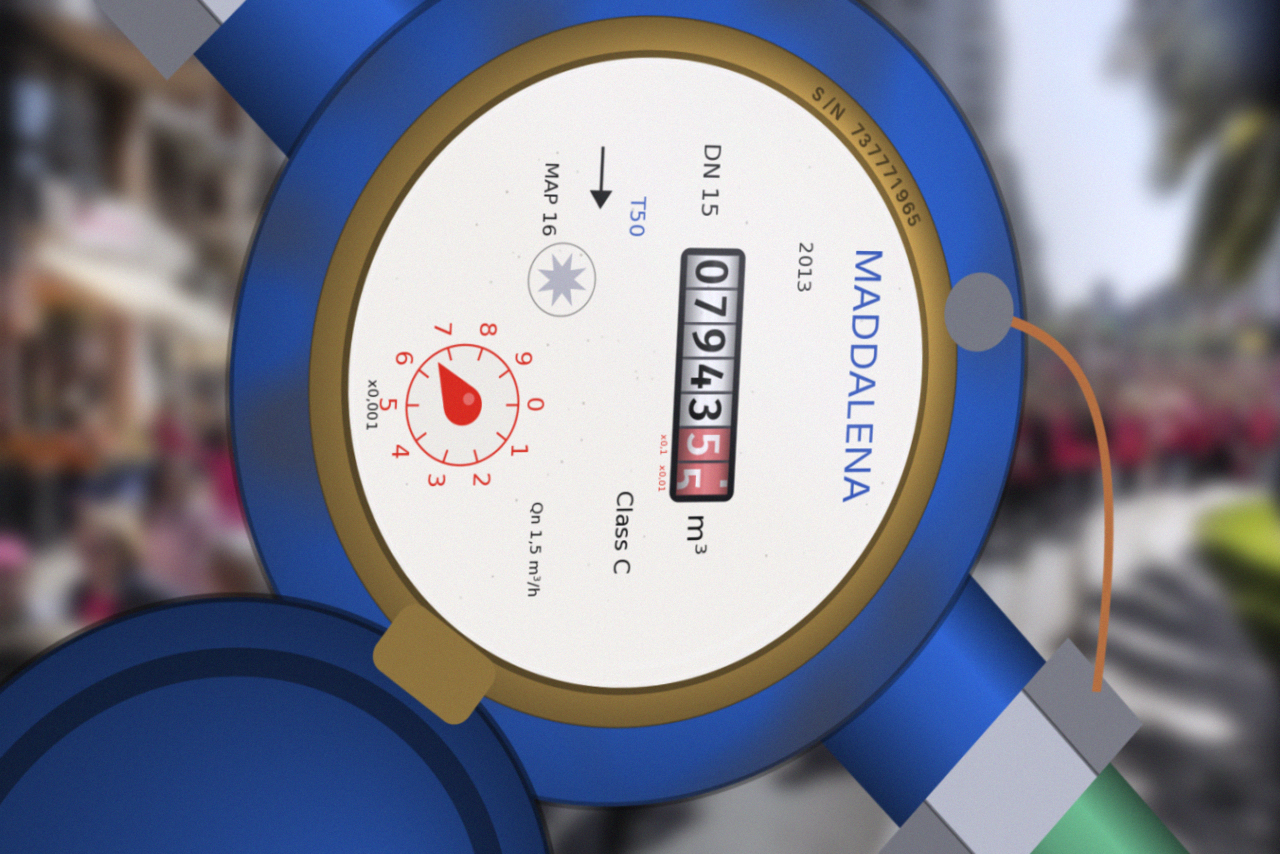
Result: 7943.546 (m³)
